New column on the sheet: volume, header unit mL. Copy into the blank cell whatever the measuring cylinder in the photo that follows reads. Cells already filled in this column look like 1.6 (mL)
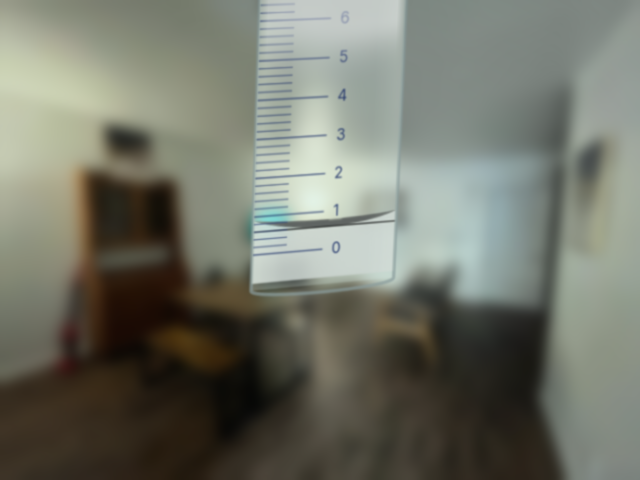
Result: 0.6 (mL)
